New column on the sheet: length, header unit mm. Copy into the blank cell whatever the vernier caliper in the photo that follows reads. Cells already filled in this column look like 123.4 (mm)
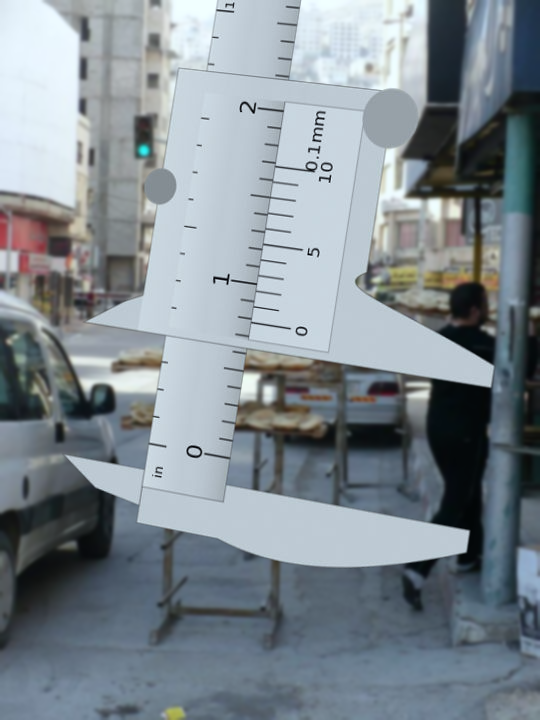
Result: 7.8 (mm)
